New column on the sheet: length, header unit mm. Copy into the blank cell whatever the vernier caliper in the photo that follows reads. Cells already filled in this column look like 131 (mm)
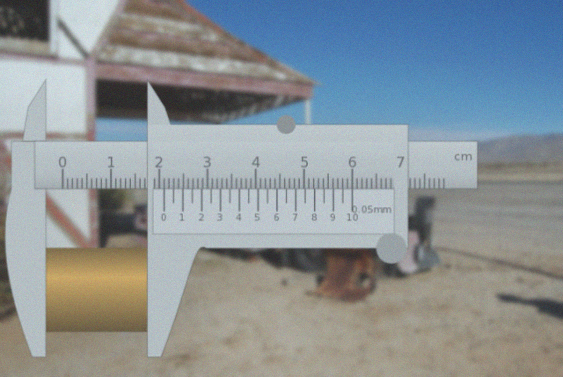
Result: 21.0 (mm)
